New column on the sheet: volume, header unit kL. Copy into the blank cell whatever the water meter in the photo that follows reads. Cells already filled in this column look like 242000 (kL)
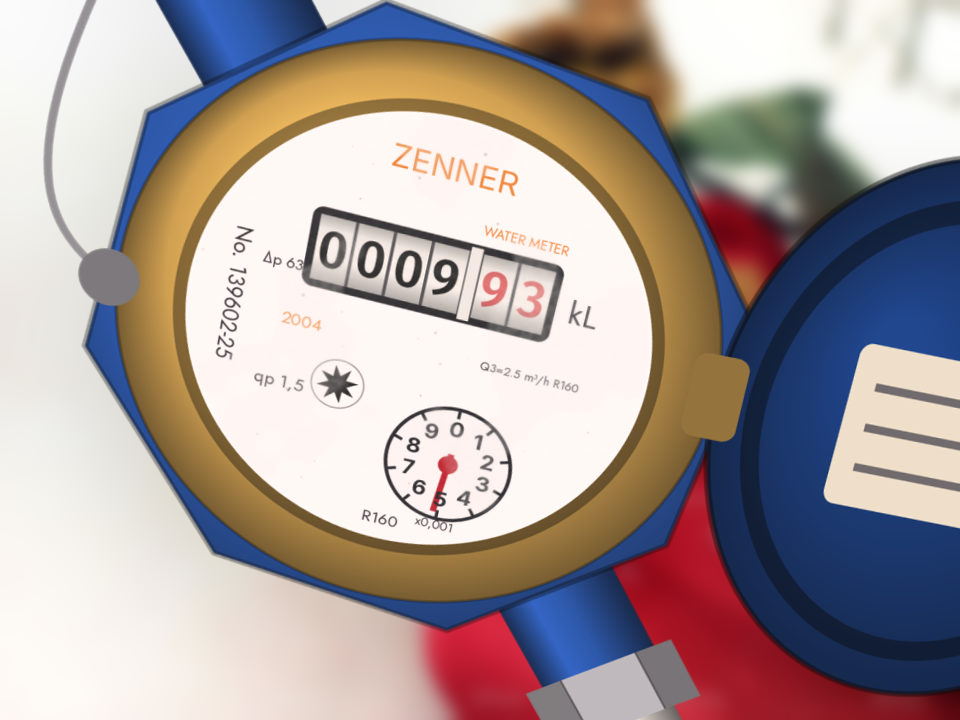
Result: 9.935 (kL)
